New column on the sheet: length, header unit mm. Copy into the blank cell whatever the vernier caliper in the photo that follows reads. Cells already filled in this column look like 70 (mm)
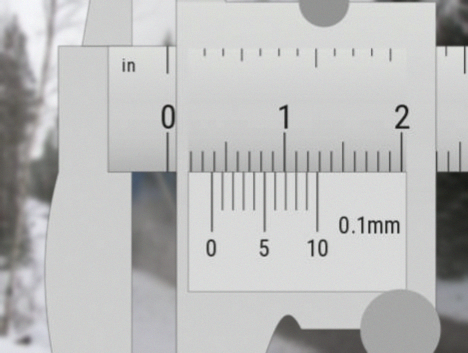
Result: 3.8 (mm)
